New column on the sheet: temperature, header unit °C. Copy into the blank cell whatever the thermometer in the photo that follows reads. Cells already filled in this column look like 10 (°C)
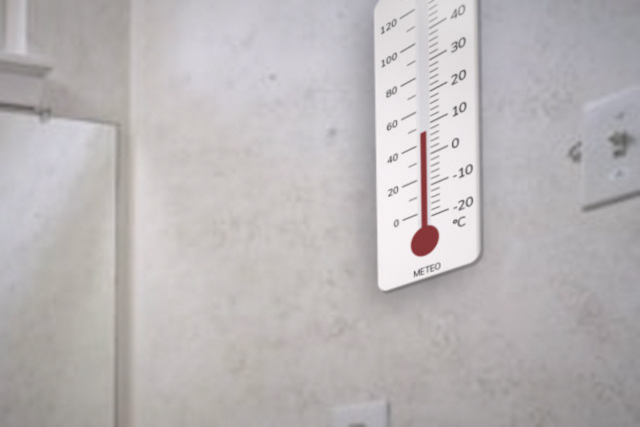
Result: 8 (°C)
